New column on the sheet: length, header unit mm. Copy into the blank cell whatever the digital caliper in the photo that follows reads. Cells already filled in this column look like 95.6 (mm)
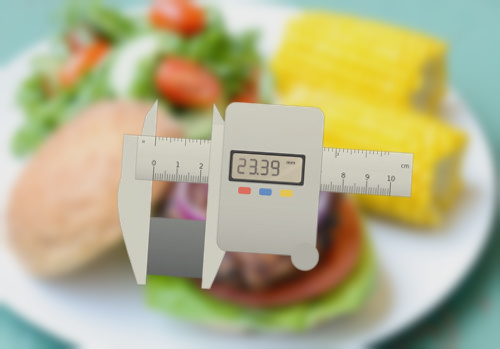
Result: 23.39 (mm)
